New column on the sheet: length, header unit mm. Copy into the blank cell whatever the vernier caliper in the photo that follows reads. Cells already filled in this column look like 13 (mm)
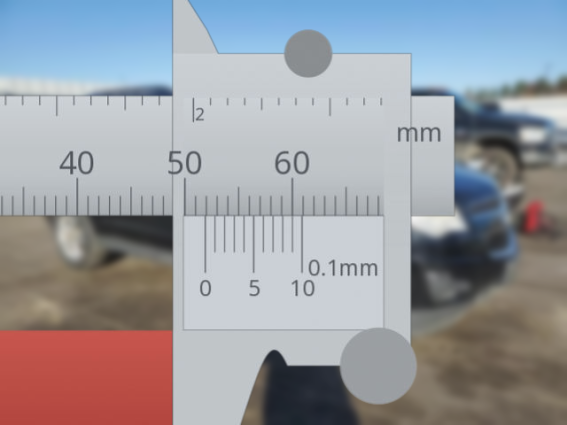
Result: 51.9 (mm)
